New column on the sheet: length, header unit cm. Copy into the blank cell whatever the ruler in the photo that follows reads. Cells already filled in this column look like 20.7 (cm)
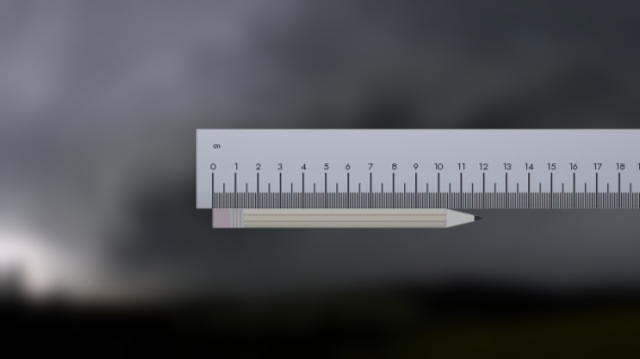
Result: 12 (cm)
